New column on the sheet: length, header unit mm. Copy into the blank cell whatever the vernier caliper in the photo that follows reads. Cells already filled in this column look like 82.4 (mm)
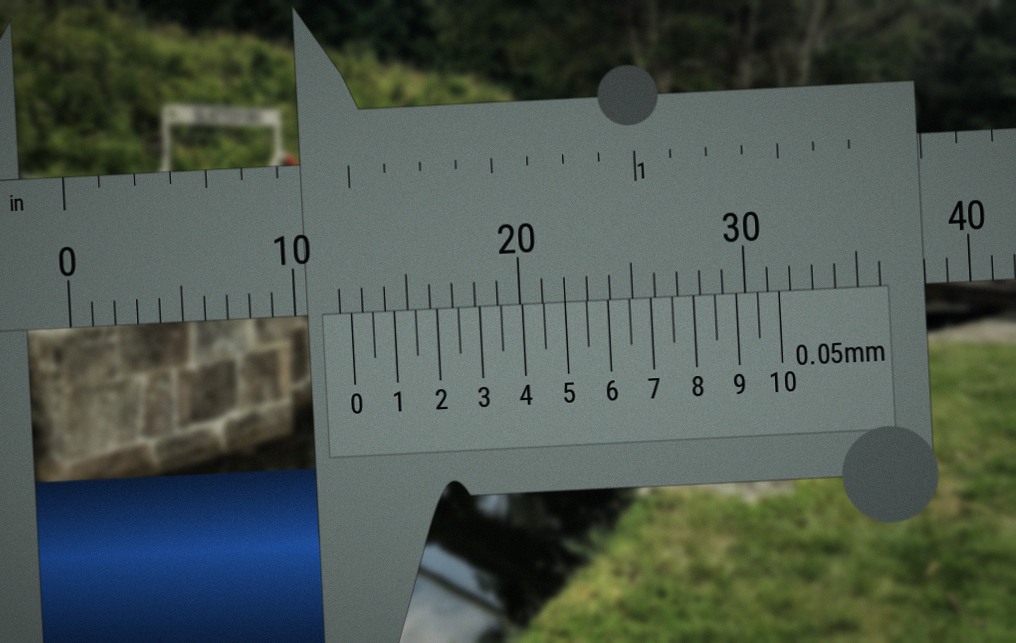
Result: 12.5 (mm)
